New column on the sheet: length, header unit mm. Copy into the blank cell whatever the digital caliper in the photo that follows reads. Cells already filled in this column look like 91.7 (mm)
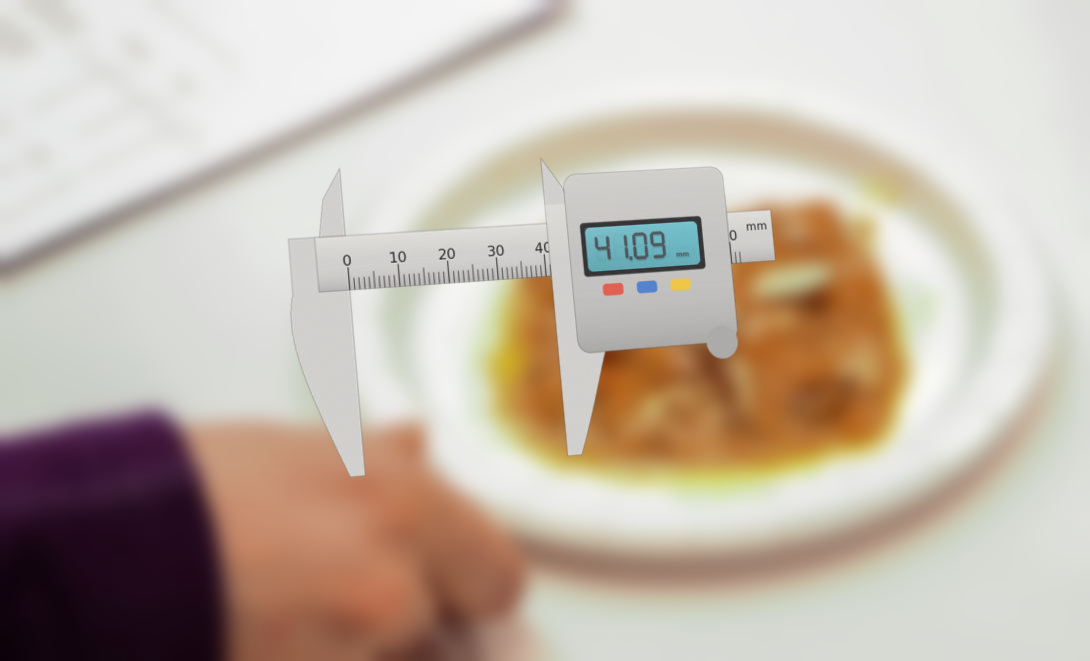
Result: 41.09 (mm)
